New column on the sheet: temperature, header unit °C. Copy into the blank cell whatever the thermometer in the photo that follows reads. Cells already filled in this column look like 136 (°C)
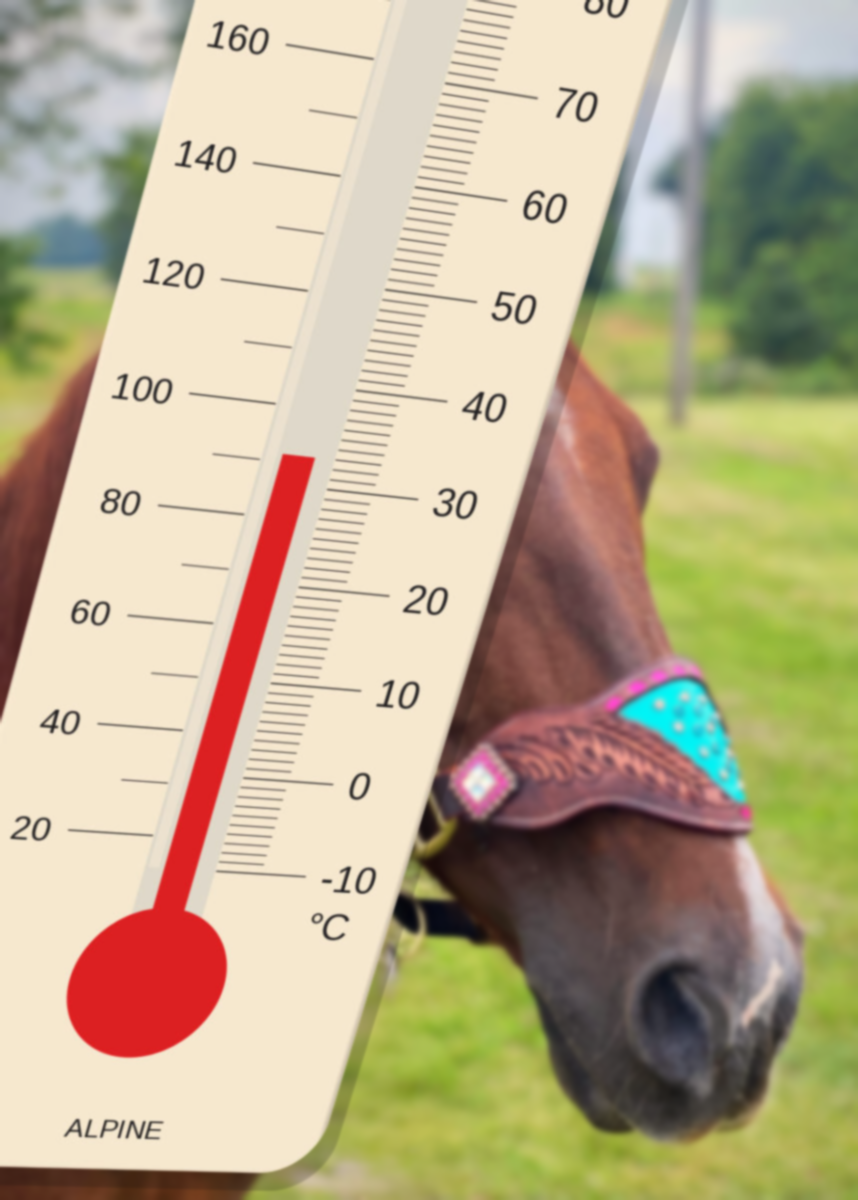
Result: 33 (°C)
